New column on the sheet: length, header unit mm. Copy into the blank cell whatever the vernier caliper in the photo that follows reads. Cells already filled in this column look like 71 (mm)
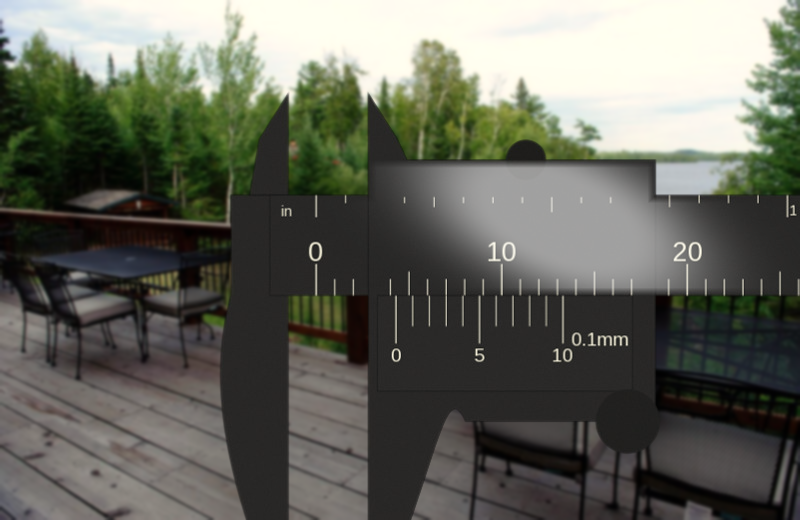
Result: 4.3 (mm)
